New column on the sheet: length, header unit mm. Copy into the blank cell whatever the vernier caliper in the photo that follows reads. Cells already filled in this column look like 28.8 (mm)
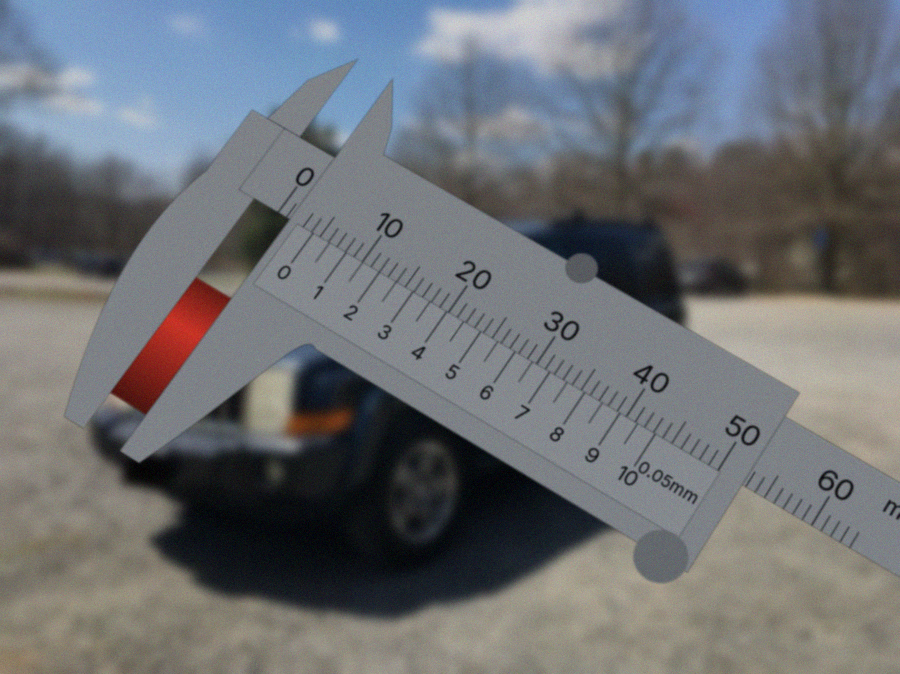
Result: 4.2 (mm)
